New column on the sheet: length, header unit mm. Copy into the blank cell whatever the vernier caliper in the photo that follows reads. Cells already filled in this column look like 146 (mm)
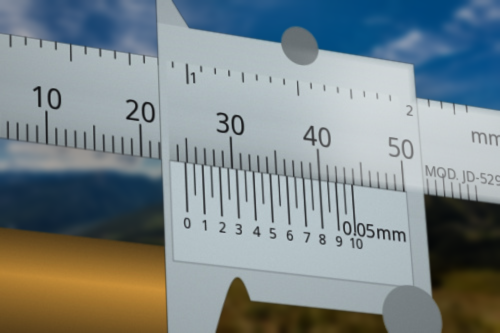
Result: 24.8 (mm)
